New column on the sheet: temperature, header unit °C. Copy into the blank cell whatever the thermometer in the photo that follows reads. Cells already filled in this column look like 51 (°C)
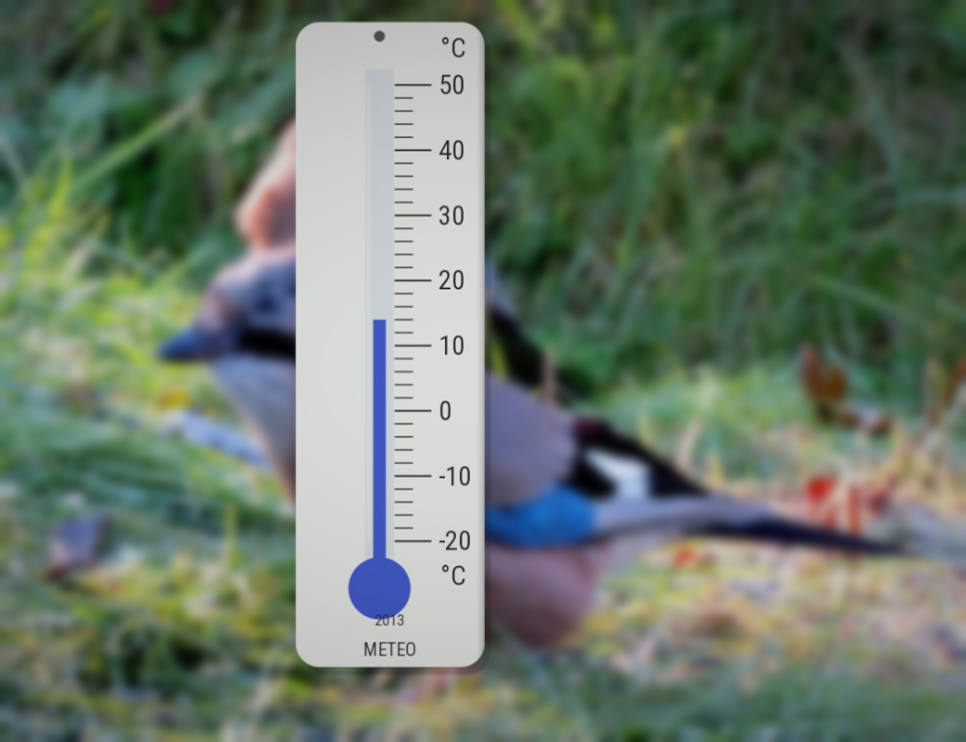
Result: 14 (°C)
